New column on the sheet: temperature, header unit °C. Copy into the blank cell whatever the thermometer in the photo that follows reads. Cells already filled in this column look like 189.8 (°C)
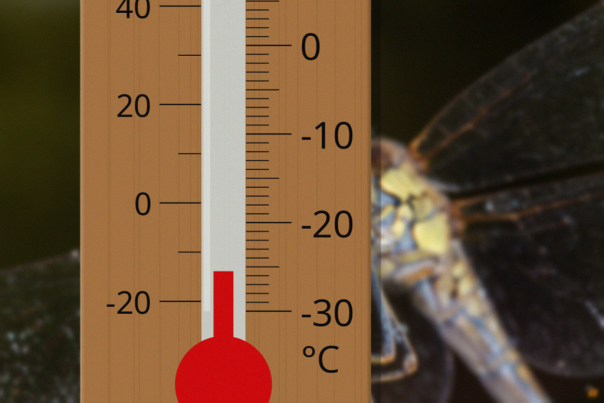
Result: -25.5 (°C)
